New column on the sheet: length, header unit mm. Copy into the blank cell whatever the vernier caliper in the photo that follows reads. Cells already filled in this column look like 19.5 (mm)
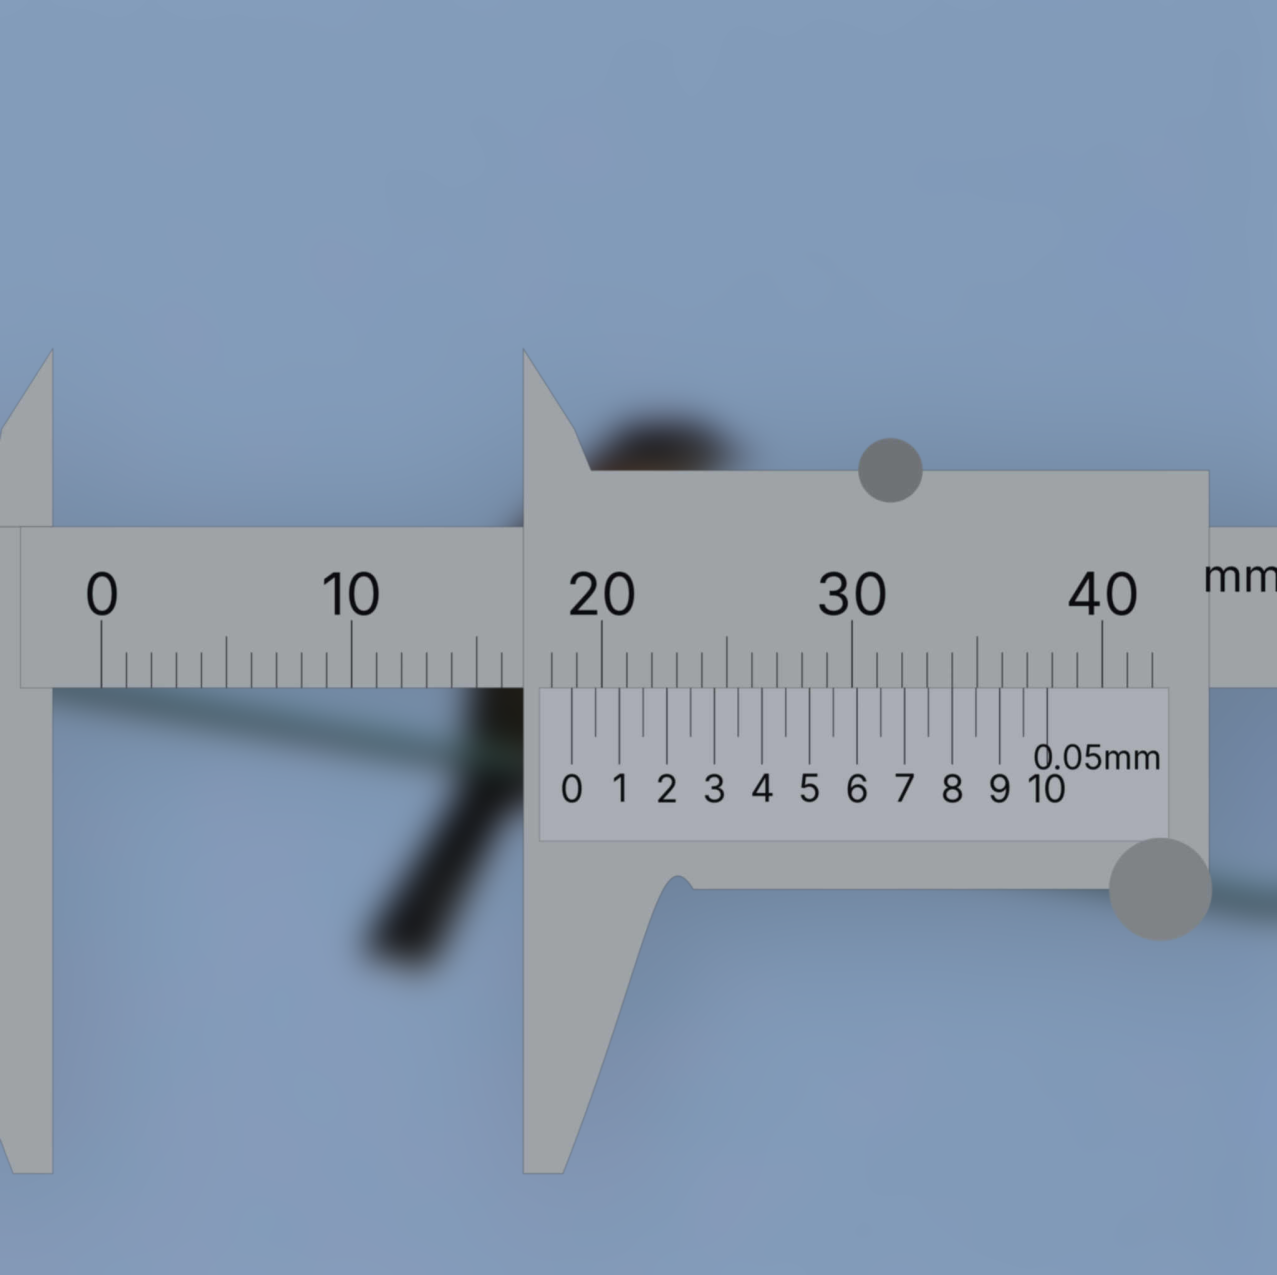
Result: 18.80 (mm)
